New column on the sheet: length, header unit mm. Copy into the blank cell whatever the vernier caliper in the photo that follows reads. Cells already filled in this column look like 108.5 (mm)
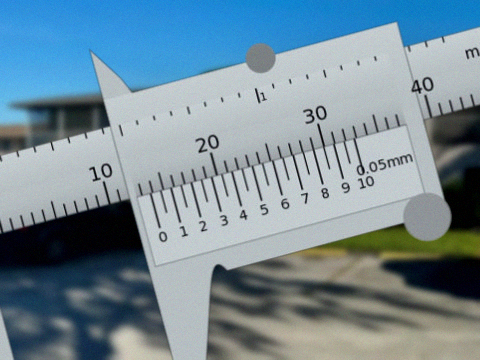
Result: 13.8 (mm)
